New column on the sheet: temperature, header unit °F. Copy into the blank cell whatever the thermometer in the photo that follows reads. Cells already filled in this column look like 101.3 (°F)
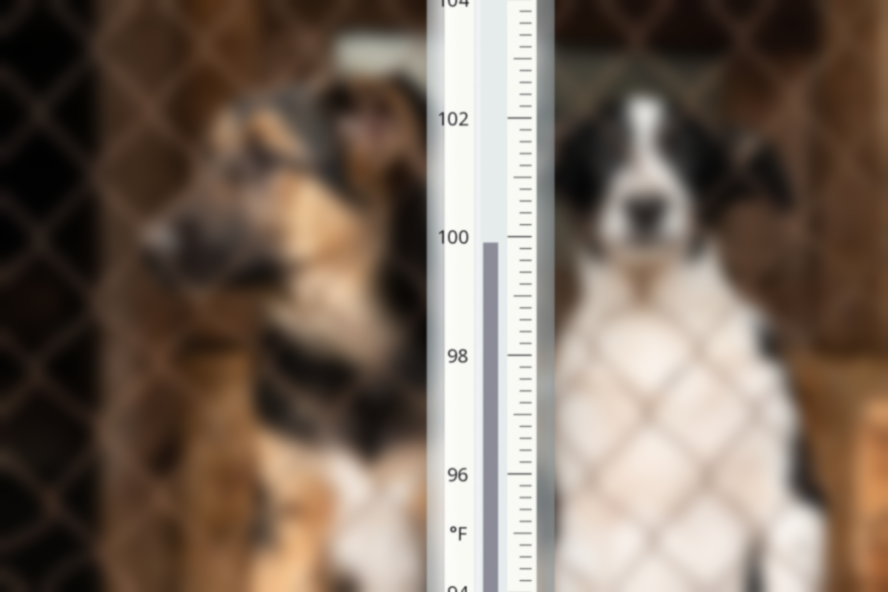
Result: 99.9 (°F)
